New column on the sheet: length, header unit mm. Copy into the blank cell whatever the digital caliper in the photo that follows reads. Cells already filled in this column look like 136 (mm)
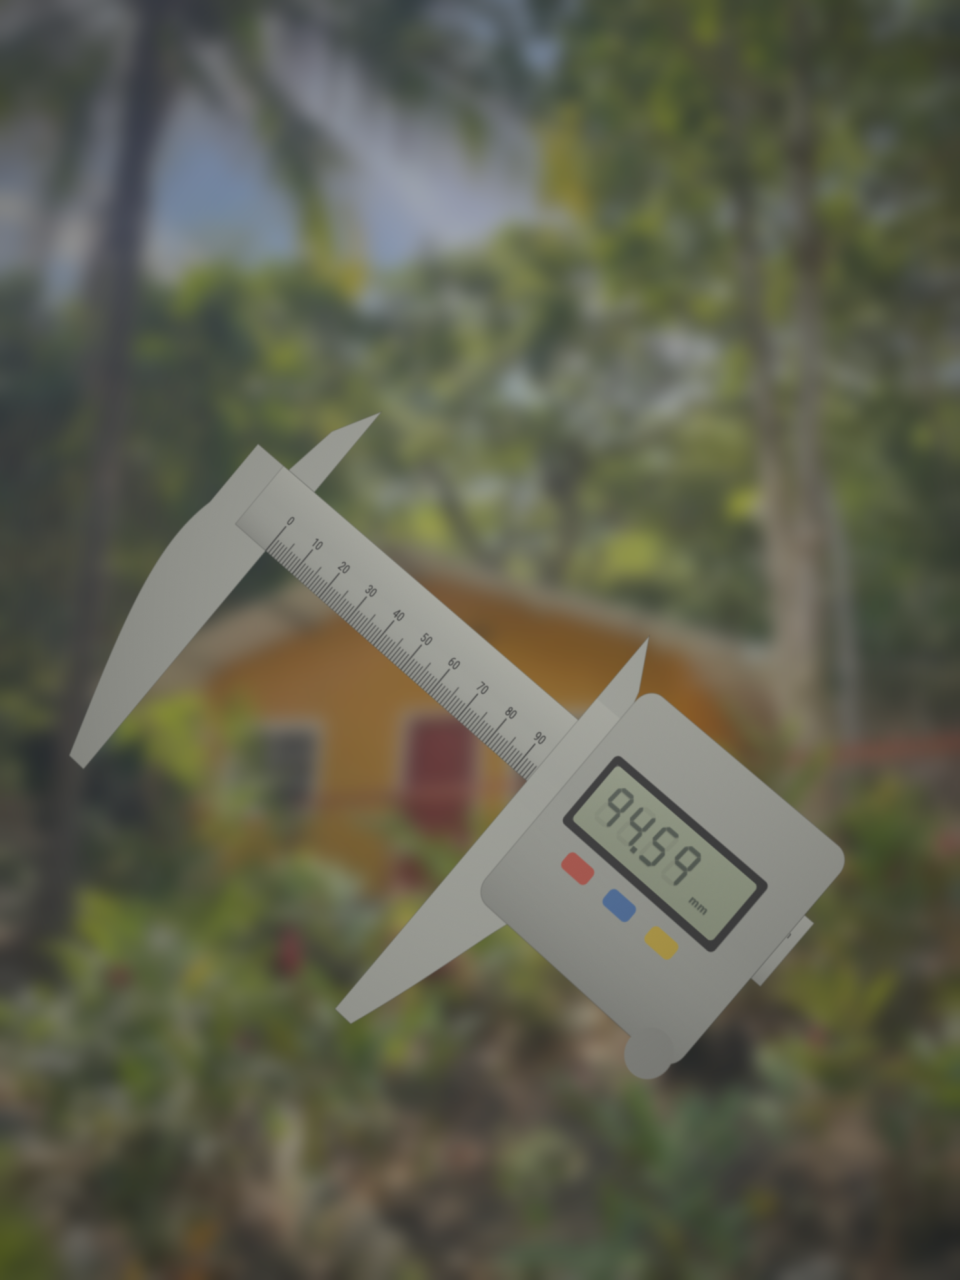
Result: 94.59 (mm)
